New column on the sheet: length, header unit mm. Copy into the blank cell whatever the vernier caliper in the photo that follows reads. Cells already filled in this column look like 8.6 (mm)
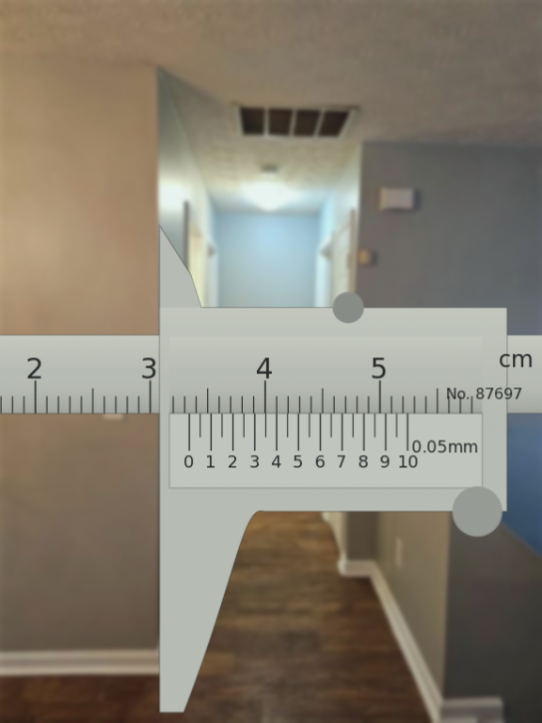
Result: 33.4 (mm)
